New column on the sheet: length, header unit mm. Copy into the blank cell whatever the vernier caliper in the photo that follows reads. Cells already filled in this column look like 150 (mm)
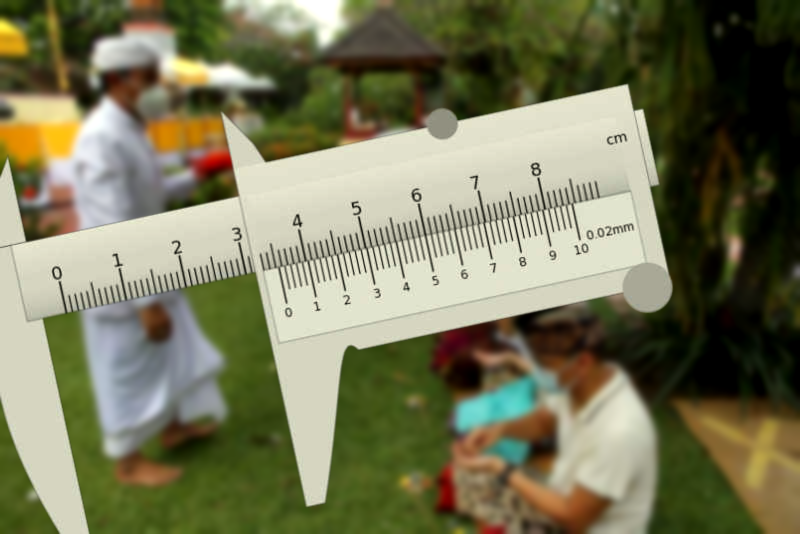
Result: 35.5 (mm)
